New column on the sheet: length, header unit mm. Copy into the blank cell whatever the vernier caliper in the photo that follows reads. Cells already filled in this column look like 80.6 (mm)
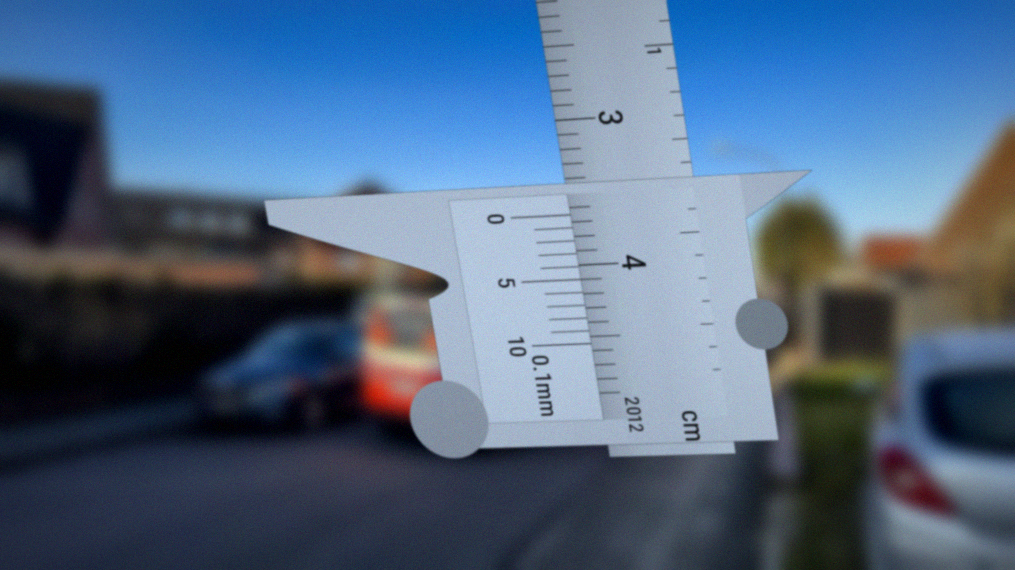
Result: 36.5 (mm)
